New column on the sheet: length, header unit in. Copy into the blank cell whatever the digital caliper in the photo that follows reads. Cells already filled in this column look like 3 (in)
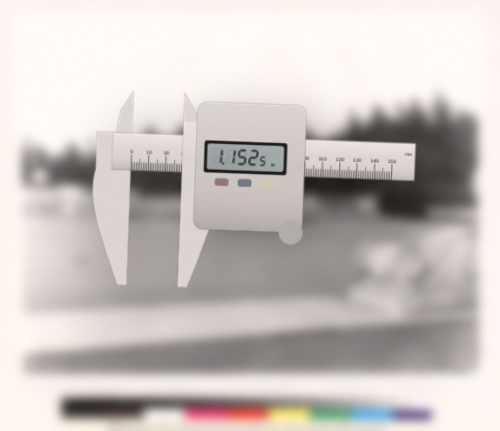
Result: 1.1525 (in)
